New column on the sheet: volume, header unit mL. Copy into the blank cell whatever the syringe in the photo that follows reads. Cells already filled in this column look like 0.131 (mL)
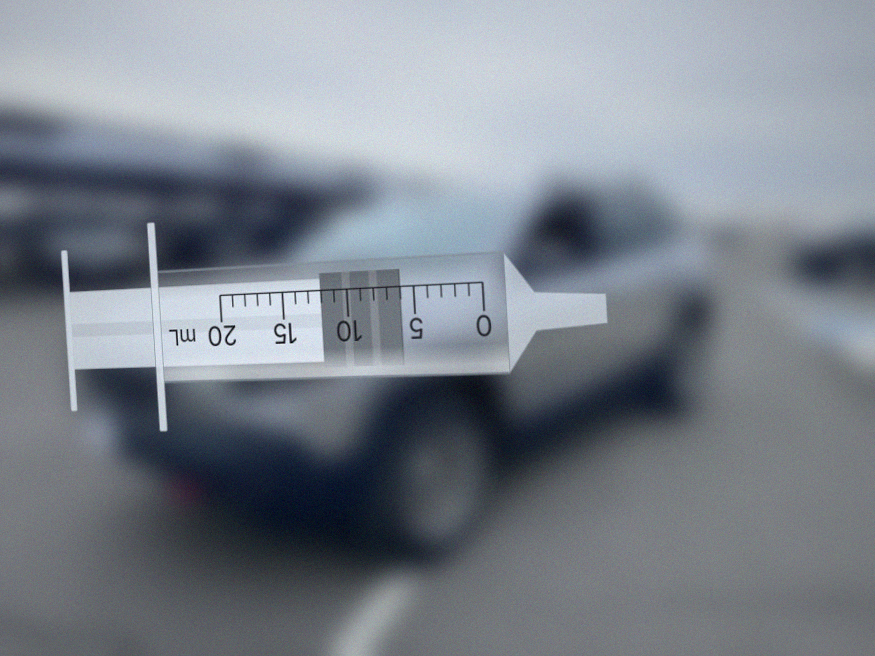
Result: 6 (mL)
